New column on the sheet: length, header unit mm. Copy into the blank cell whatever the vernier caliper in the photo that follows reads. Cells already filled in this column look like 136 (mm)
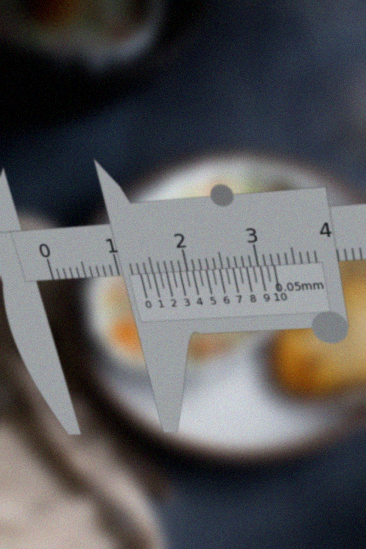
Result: 13.2 (mm)
